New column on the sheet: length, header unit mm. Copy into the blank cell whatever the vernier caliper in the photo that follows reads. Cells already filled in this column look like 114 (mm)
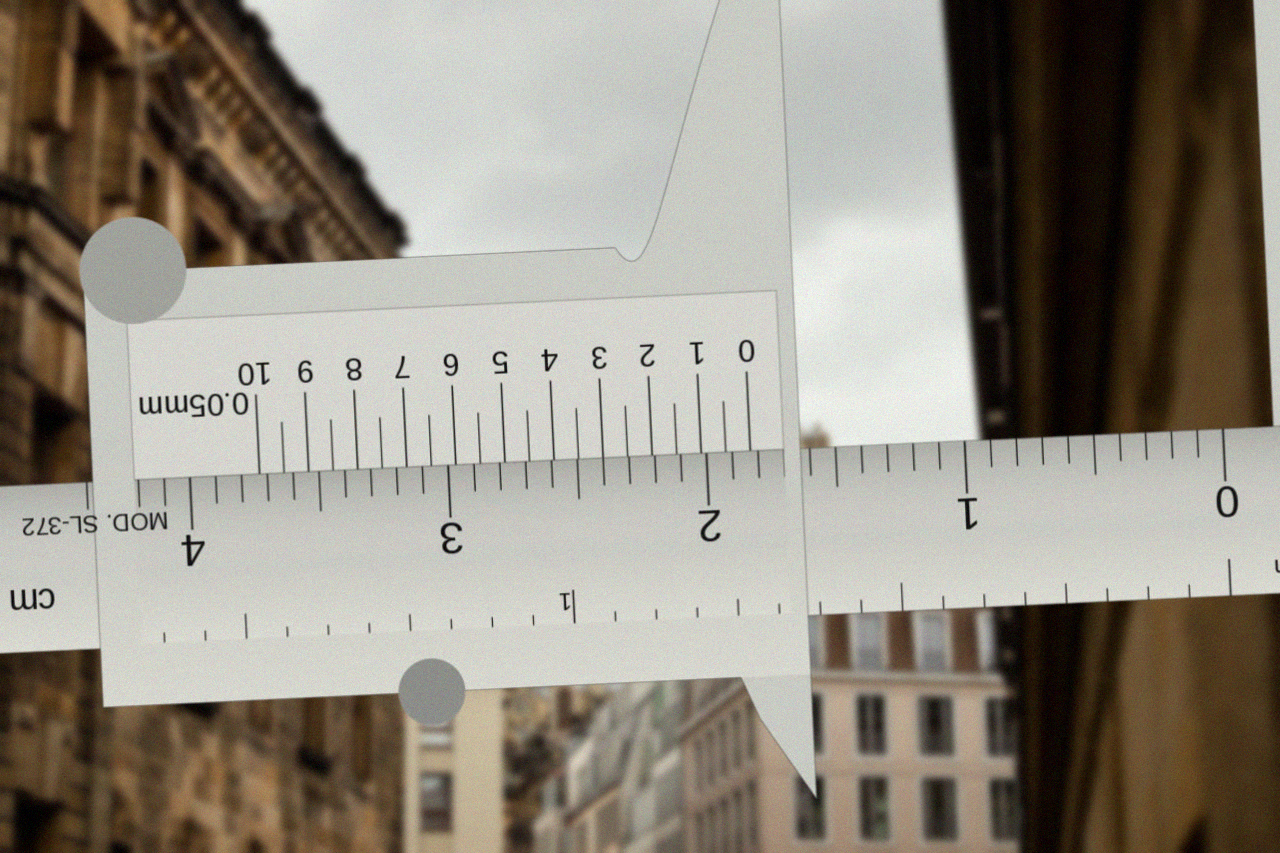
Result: 18.3 (mm)
